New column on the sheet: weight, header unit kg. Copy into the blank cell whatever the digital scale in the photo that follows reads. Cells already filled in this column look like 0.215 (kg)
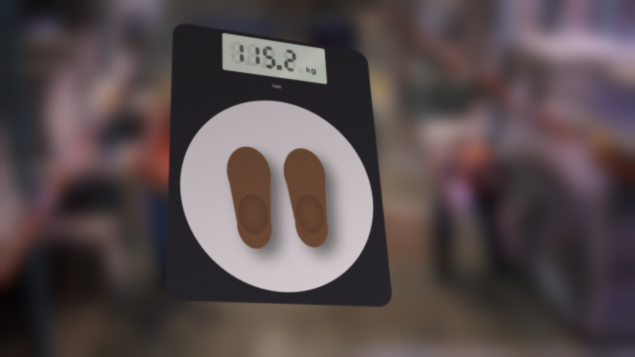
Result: 115.2 (kg)
